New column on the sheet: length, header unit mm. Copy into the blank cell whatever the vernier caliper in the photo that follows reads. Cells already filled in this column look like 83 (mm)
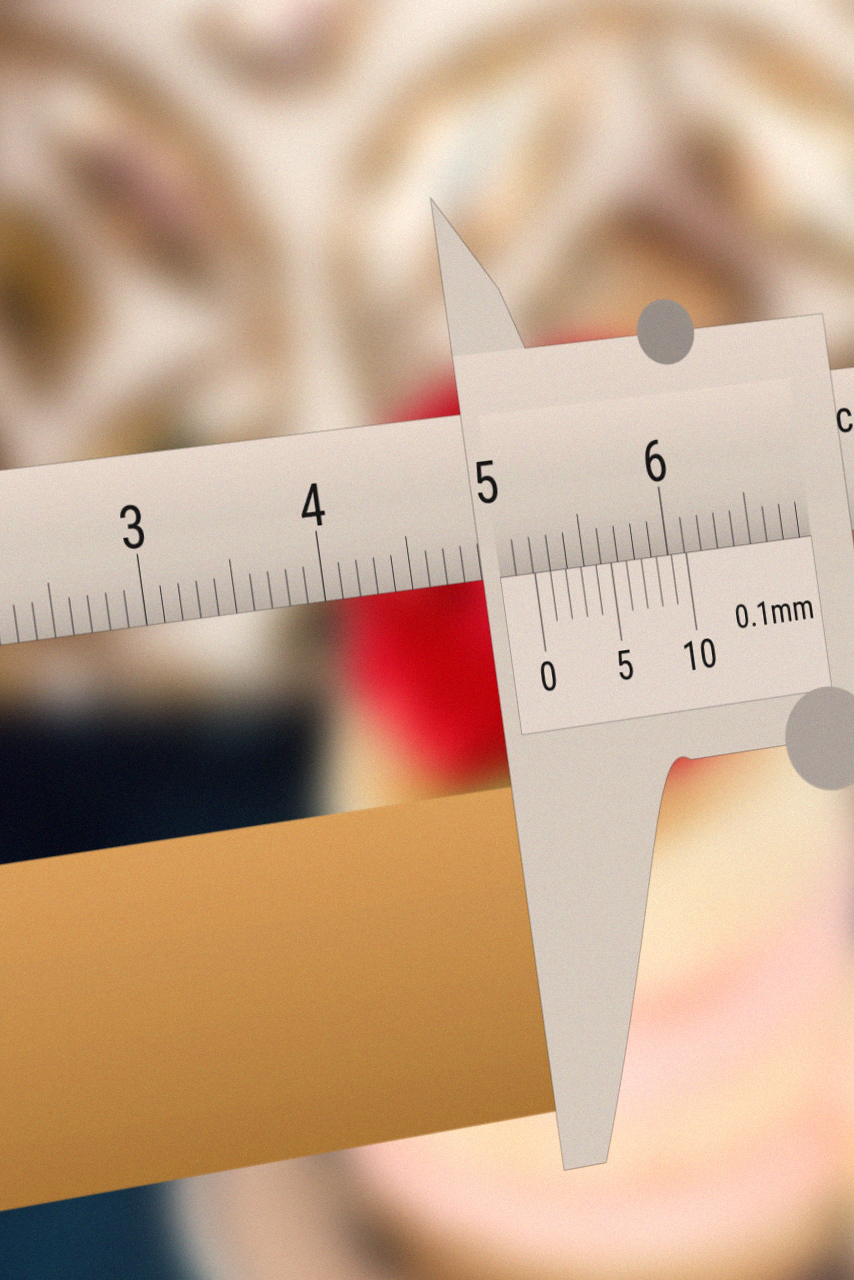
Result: 52.1 (mm)
